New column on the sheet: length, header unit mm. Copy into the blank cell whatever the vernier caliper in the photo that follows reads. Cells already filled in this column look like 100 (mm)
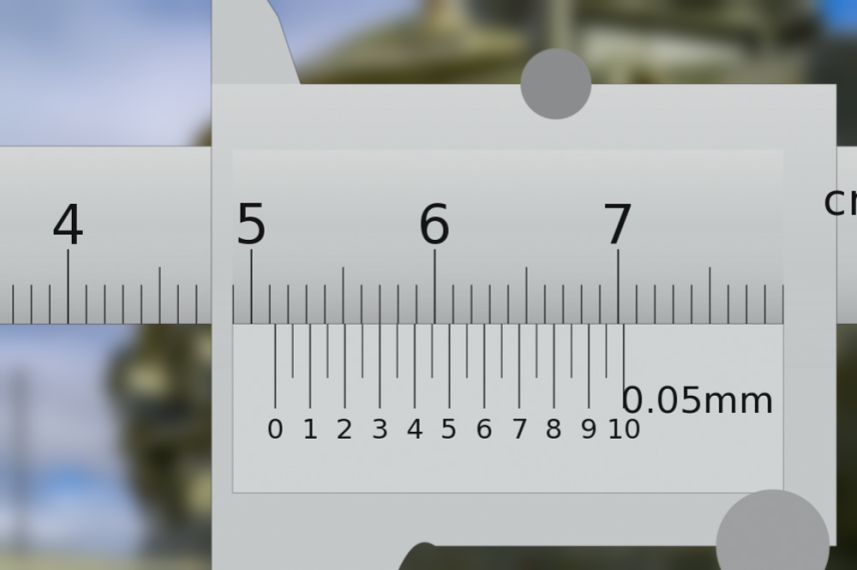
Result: 51.3 (mm)
